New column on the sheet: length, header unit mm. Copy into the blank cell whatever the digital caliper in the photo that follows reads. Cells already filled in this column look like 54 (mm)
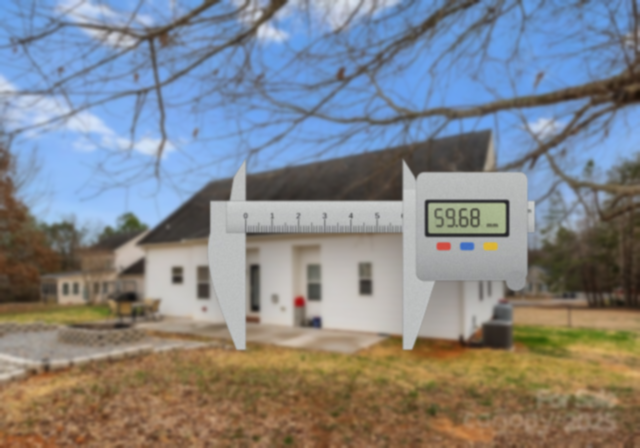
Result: 59.68 (mm)
